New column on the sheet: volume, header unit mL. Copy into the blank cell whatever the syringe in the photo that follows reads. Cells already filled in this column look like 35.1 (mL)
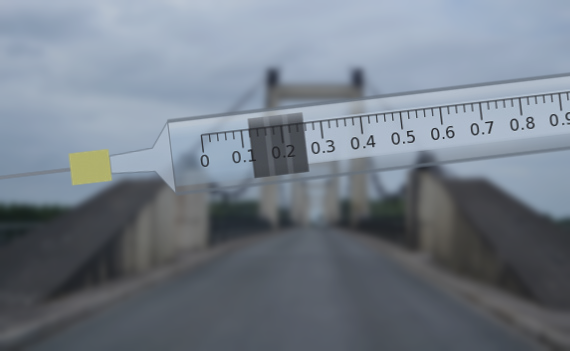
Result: 0.12 (mL)
